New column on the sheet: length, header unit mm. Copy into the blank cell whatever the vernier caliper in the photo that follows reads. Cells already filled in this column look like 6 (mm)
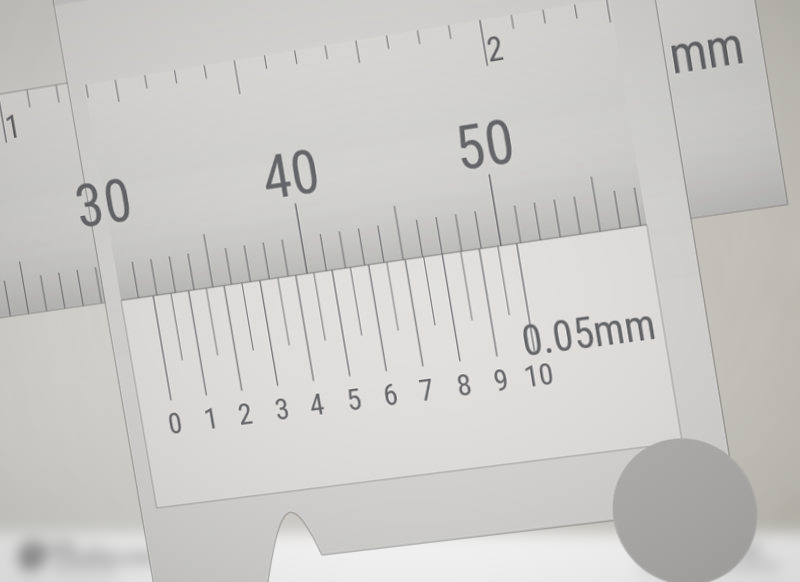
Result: 31.8 (mm)
